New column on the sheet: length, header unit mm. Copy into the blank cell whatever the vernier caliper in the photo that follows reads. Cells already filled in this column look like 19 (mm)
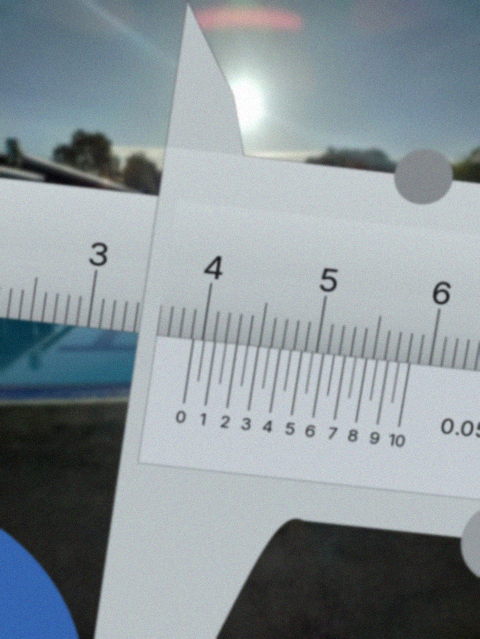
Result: 39.2 (mm)
